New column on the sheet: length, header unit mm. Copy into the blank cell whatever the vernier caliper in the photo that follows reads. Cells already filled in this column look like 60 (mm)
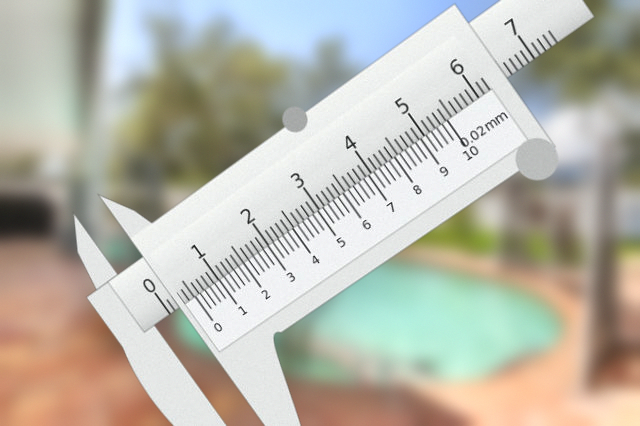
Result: 5.2 (mm)
